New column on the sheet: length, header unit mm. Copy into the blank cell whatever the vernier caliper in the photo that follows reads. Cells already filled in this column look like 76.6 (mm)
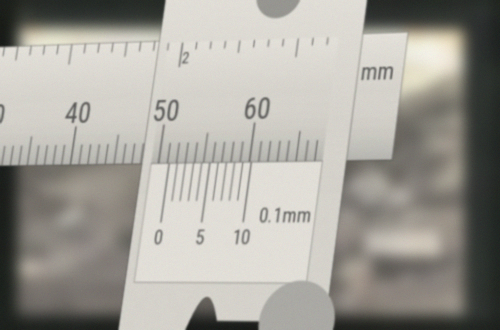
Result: 51.2 (mm)
